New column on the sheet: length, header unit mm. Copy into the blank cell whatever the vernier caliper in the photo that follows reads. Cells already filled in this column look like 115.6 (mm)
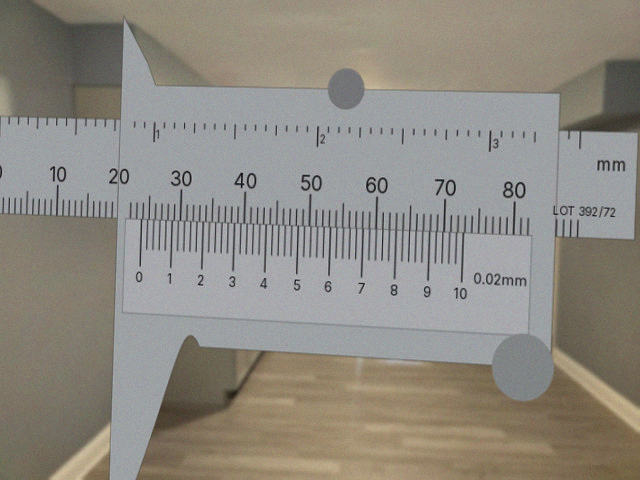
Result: 23.8 (mm)
